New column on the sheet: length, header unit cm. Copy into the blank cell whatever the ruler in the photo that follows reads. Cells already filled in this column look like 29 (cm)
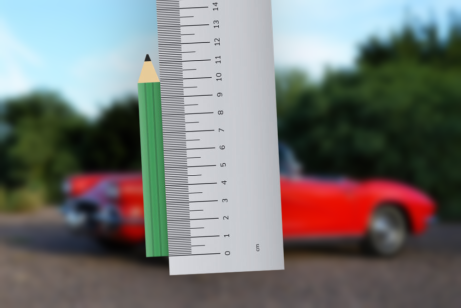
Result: 11.5 (cm)
